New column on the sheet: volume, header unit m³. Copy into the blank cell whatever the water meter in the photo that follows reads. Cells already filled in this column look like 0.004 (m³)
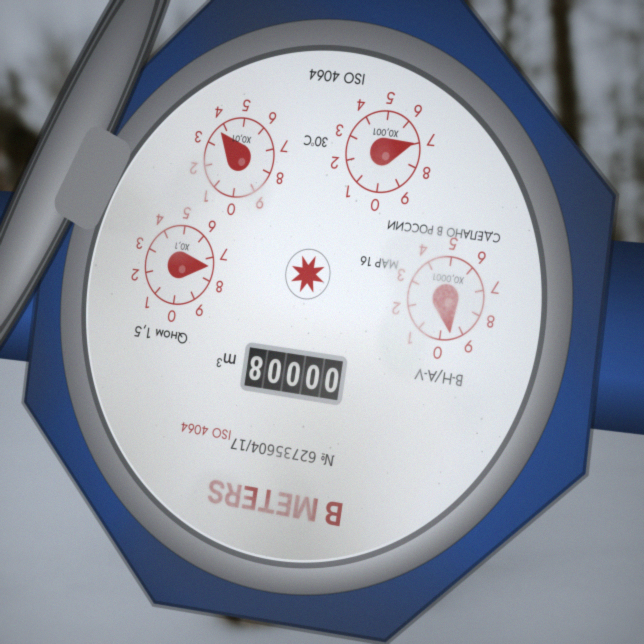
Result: 8.7369 (m³)
